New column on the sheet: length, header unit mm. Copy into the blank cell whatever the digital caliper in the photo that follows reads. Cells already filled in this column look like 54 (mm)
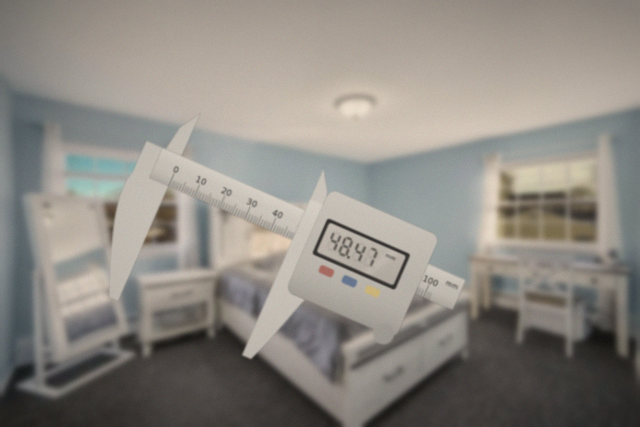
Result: 48.47 (mm)
